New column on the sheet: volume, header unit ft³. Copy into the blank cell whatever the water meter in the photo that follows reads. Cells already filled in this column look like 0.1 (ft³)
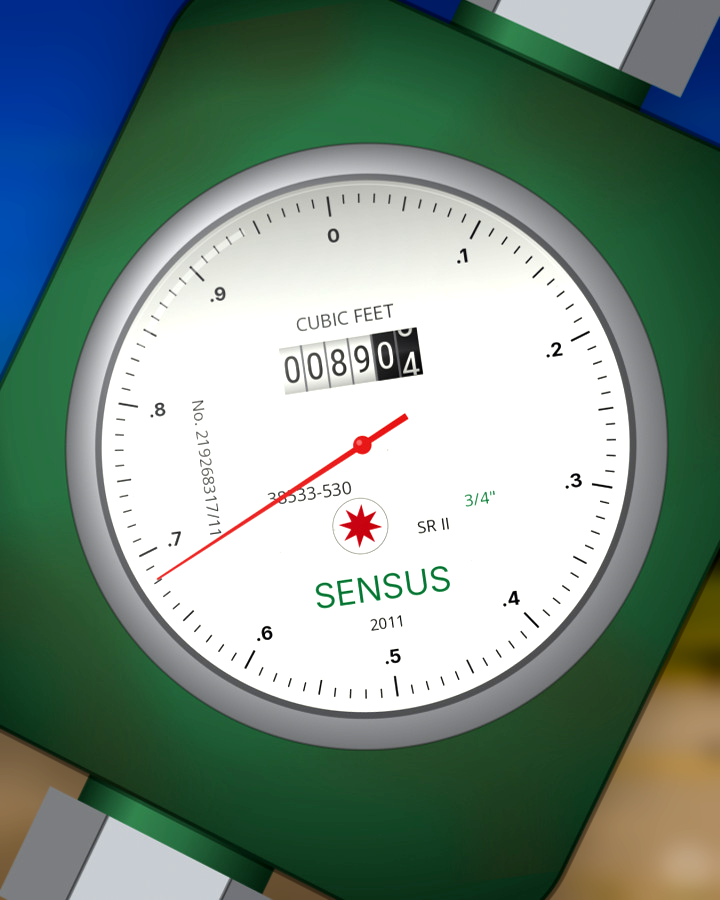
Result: 8903.68 (ft³)
